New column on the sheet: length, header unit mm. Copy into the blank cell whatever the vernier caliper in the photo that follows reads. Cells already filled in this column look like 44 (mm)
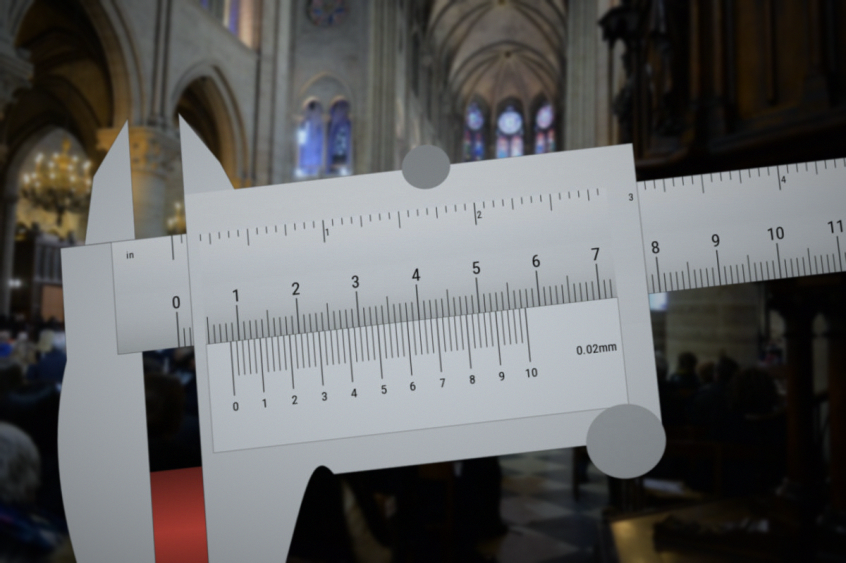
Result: 8.6 (mm)
